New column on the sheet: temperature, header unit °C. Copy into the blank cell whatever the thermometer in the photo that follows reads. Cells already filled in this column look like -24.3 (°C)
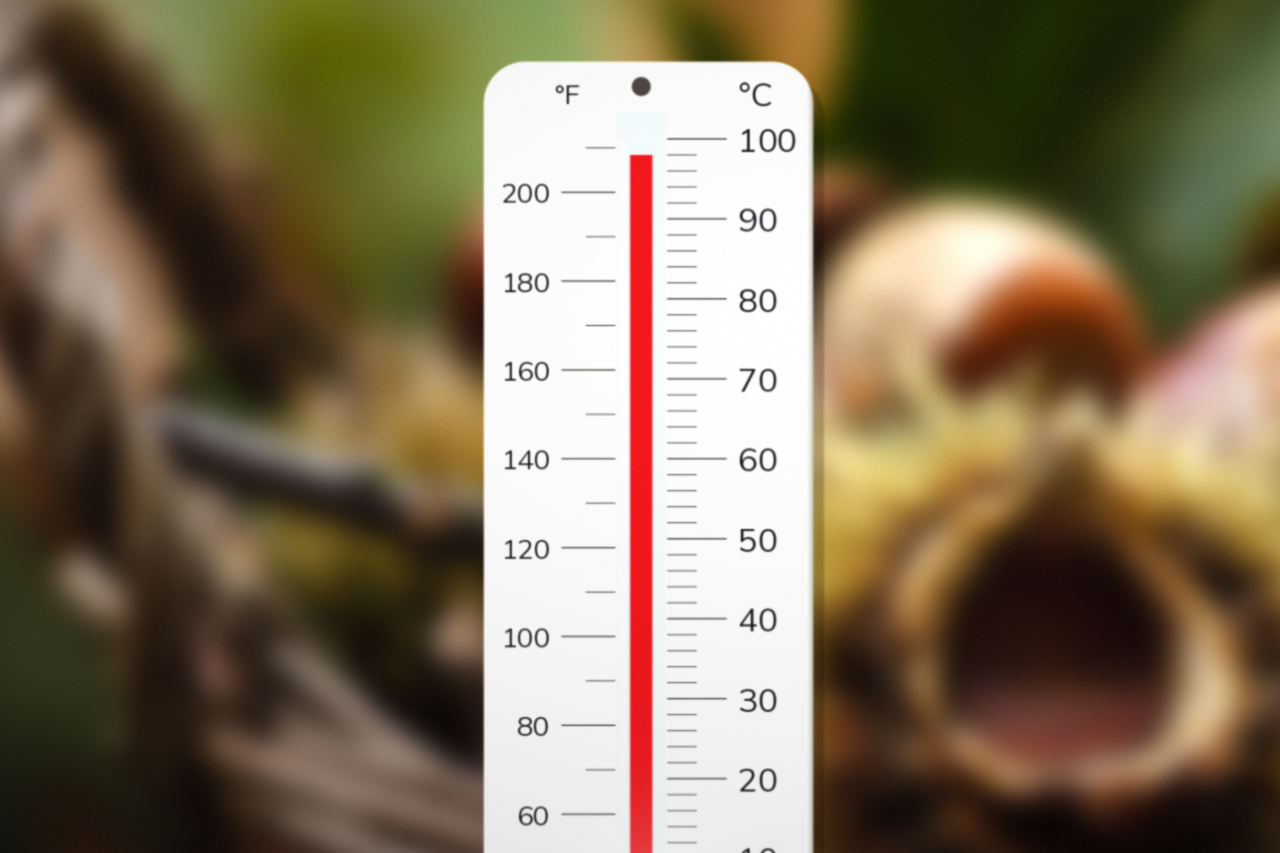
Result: 98 (°C)
